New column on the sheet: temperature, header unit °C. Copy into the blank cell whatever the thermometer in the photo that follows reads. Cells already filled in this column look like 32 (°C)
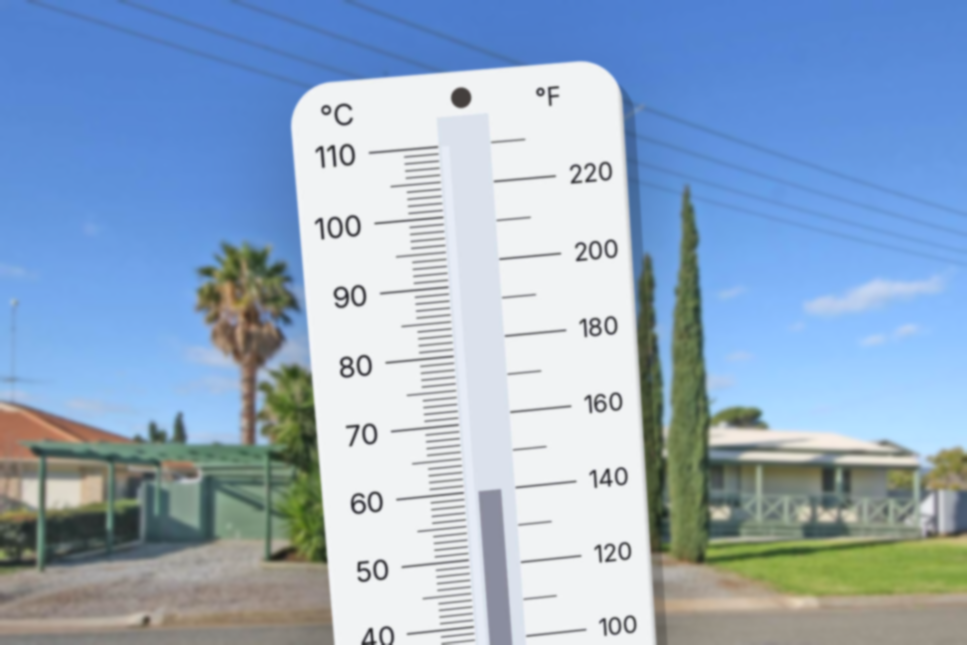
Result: 60 (°C)
